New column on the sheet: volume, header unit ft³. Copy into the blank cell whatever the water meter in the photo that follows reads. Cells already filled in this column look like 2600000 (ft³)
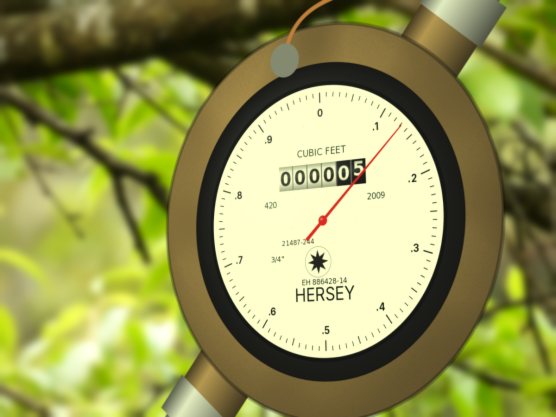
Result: 5.13 (ft³)
